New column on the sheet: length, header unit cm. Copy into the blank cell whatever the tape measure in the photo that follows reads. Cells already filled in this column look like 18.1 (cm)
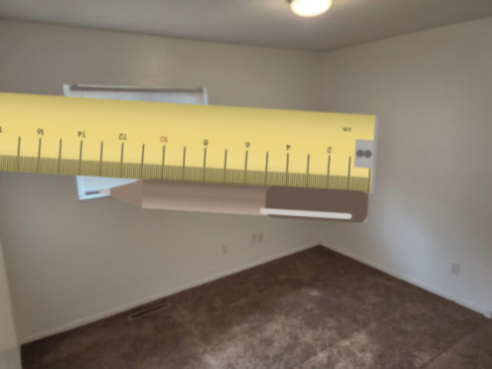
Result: 13 (cm)
